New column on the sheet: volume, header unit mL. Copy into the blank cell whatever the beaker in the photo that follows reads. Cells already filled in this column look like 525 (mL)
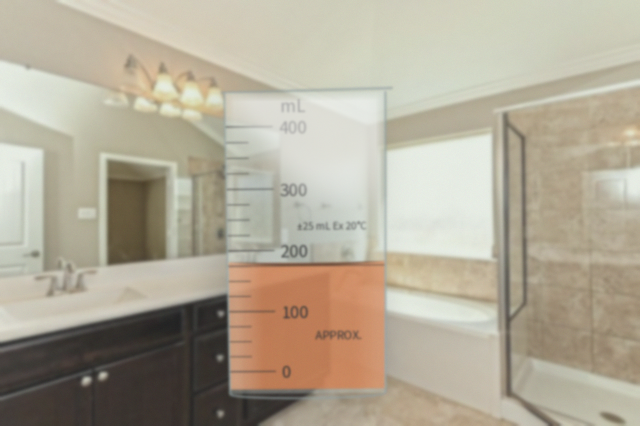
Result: 175 (mL)
